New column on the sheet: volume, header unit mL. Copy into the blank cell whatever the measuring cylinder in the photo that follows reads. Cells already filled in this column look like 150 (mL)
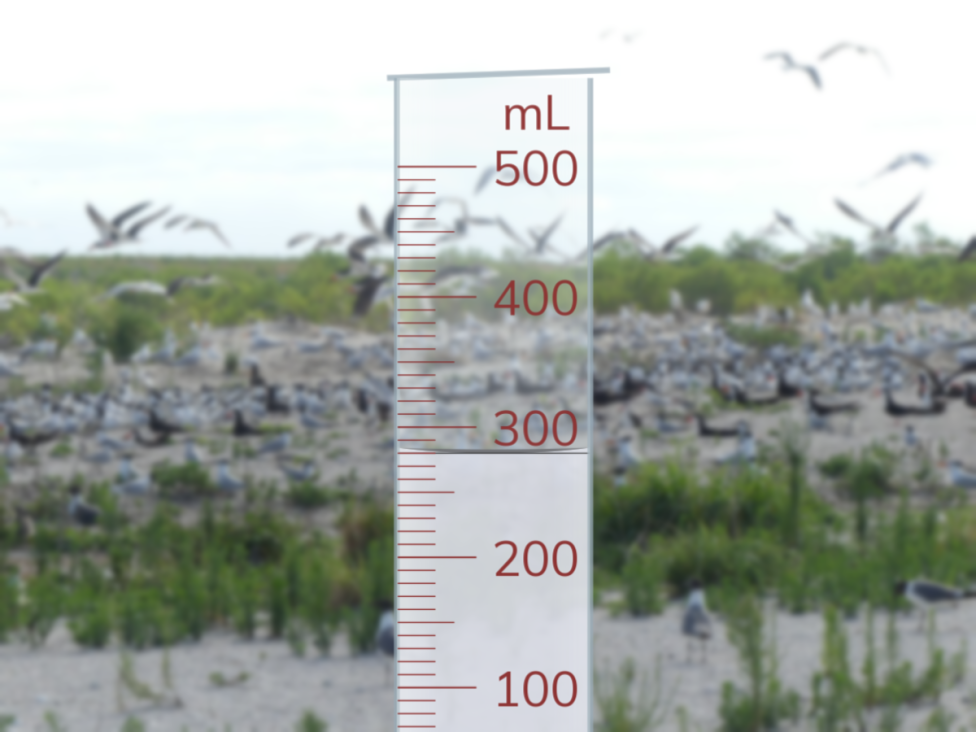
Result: 280 (mL)
